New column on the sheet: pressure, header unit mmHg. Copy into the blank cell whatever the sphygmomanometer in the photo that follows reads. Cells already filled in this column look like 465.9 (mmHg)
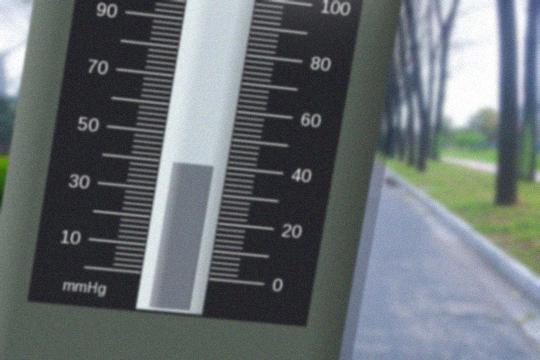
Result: 40 (mmHg)
